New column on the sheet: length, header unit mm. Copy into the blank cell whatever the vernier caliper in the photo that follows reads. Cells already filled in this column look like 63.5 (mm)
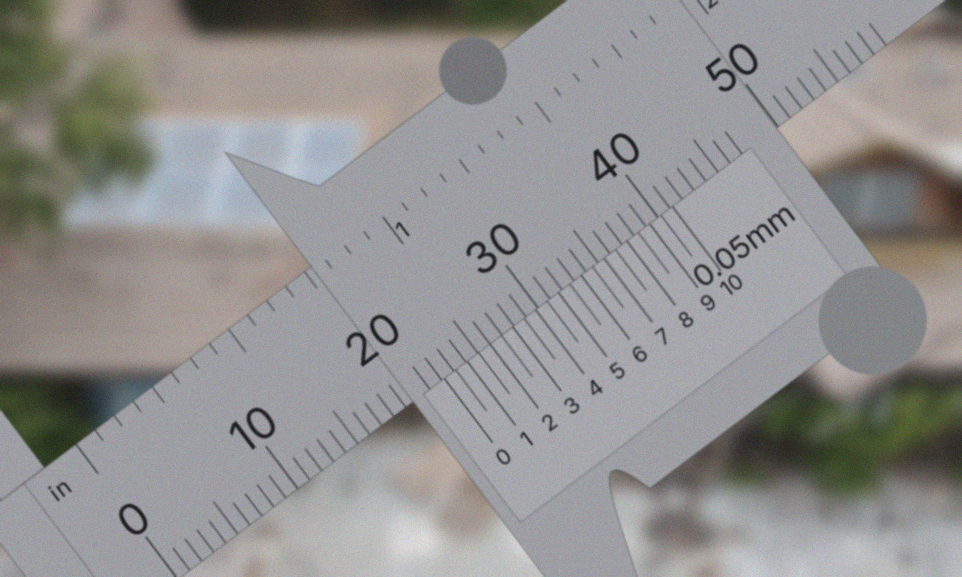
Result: 22.2 (mm)
